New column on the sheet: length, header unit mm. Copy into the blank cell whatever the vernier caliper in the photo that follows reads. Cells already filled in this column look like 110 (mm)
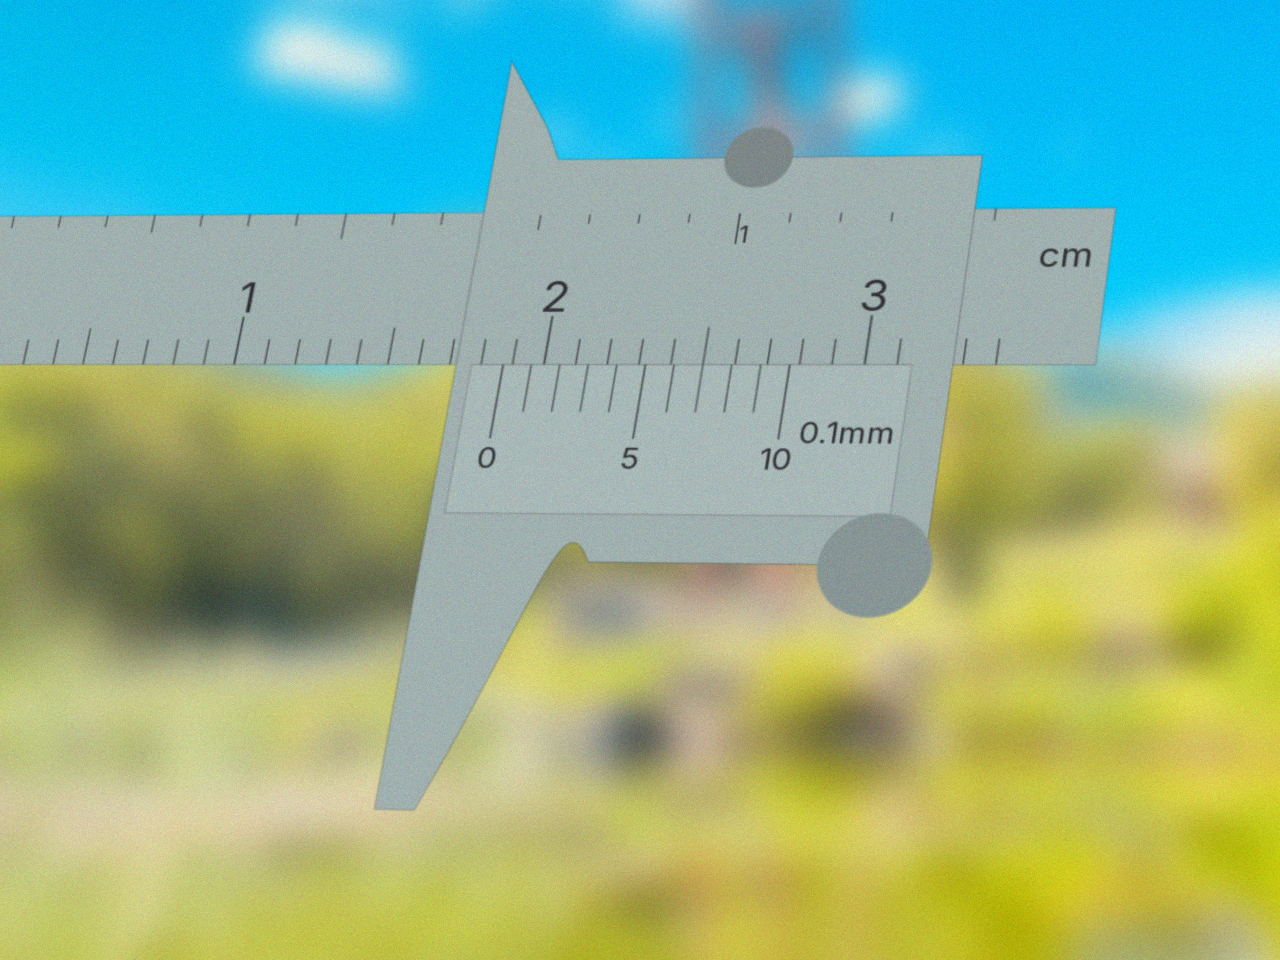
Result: 18.7 (mm)
